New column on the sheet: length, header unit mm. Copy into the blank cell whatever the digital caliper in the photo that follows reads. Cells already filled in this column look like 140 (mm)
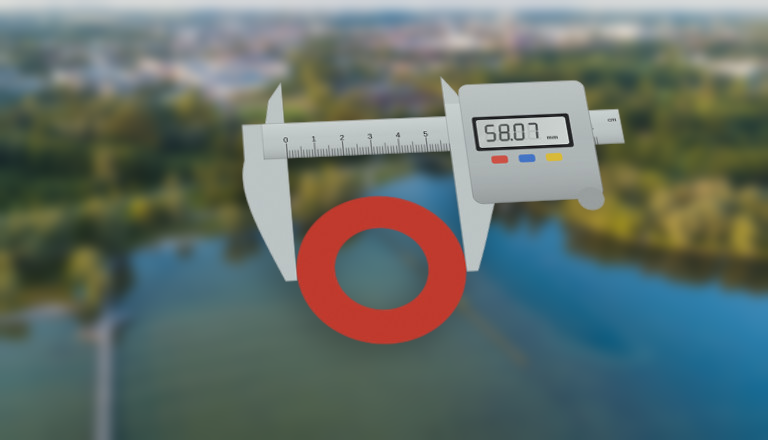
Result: 58.07 (mm)
